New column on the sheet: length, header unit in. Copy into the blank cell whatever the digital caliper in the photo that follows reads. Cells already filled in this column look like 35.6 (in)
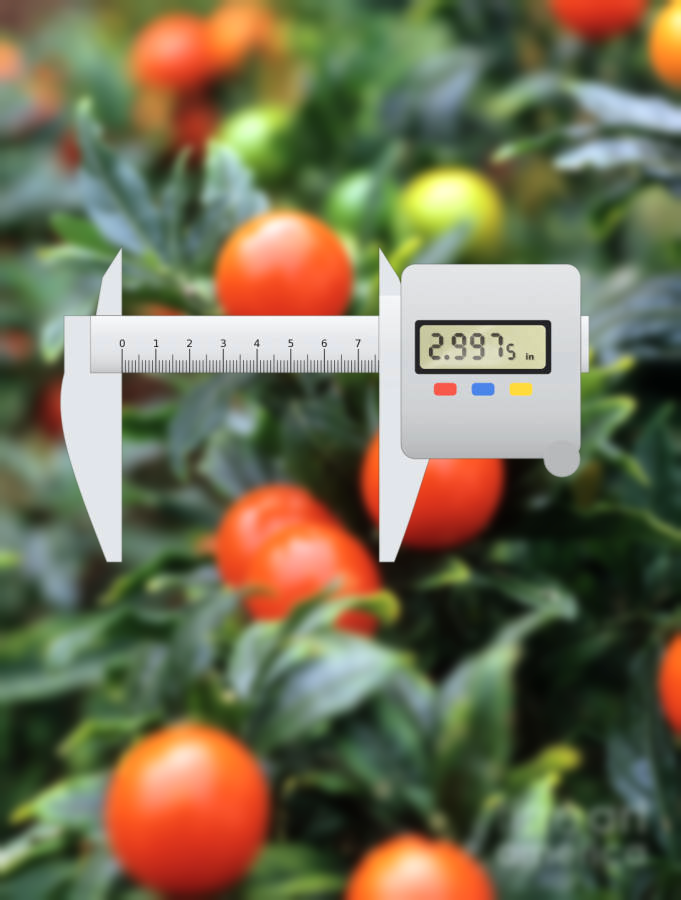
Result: 2.9975 (in)
